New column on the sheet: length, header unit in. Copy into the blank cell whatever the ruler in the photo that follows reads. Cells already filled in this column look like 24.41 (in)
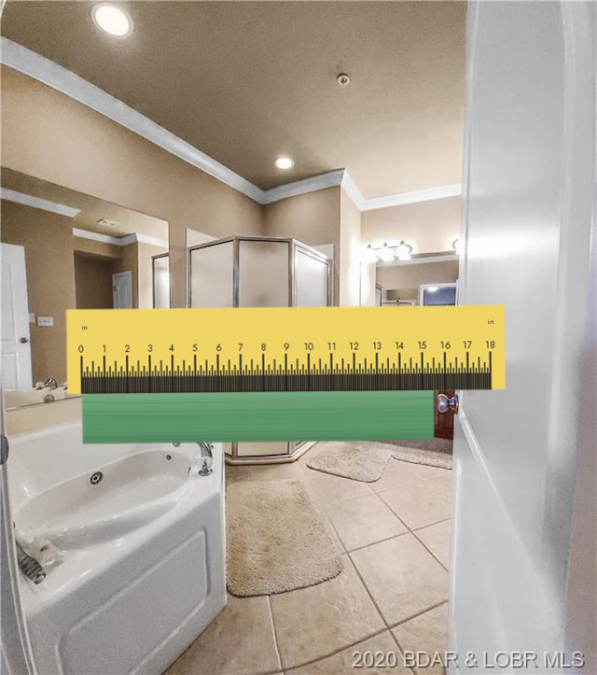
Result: 15.5 (in)
